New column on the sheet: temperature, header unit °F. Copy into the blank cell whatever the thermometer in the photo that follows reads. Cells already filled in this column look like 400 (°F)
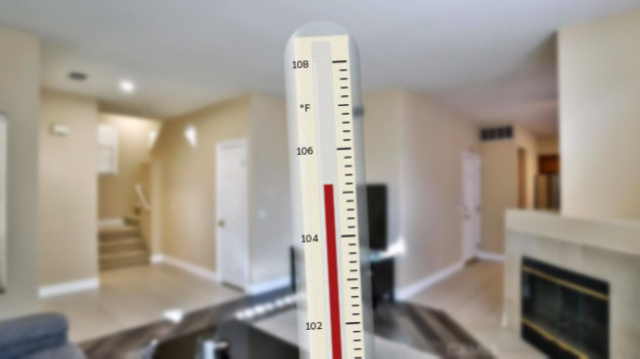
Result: 105.2 (°F)
